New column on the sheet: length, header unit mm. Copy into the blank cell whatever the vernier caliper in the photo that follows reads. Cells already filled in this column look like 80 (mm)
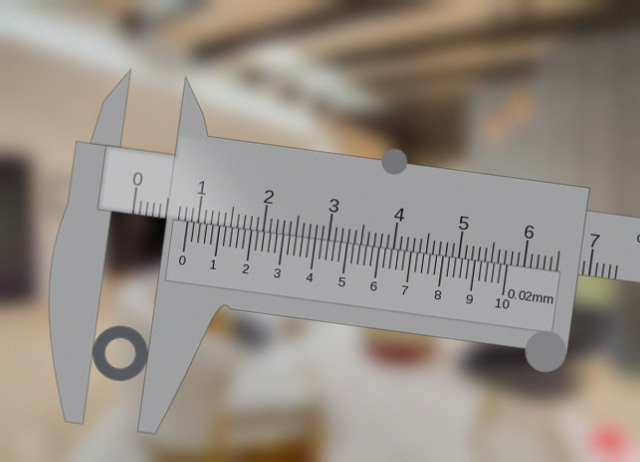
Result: 8.4 (mm)
